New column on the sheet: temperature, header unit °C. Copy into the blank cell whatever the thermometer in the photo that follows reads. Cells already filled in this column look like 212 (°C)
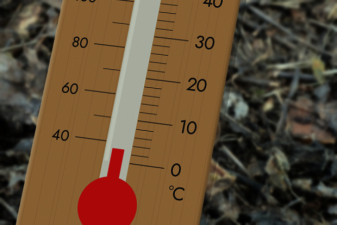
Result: 3 (°C)
